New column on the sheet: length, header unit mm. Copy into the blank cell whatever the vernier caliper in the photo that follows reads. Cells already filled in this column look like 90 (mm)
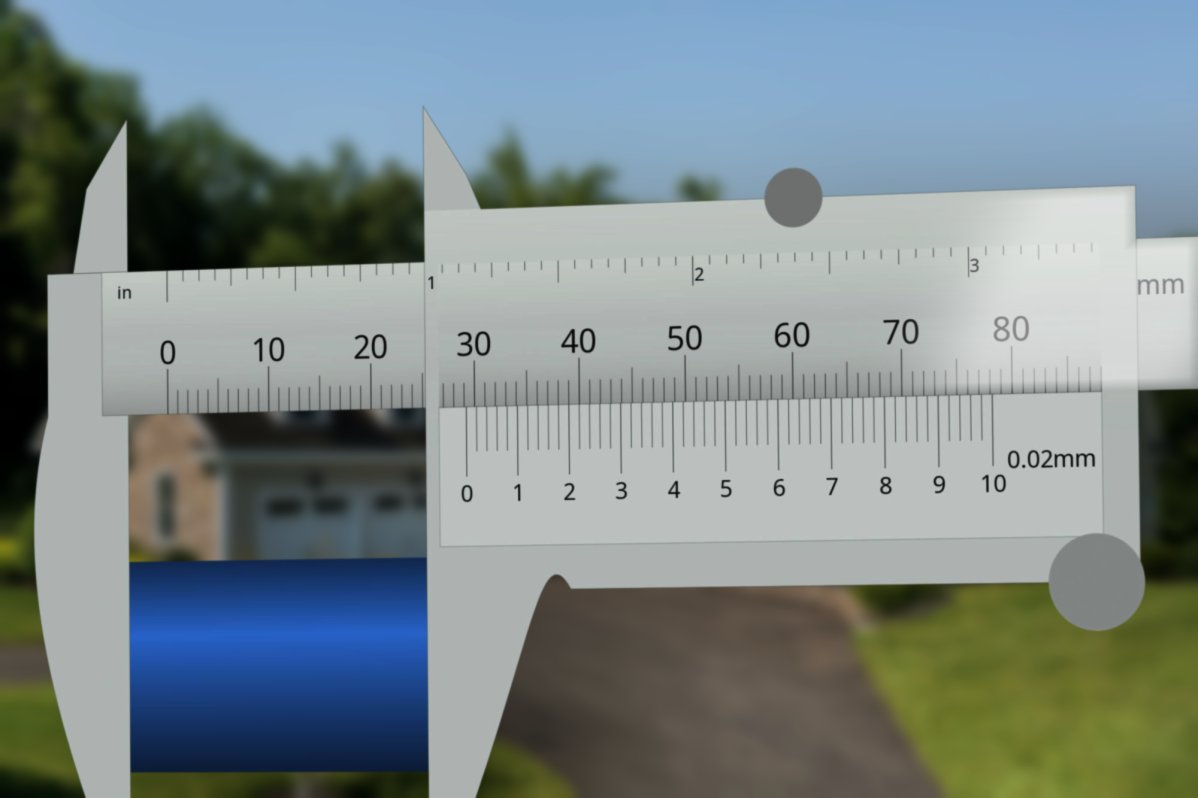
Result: 29.2 (mm)
